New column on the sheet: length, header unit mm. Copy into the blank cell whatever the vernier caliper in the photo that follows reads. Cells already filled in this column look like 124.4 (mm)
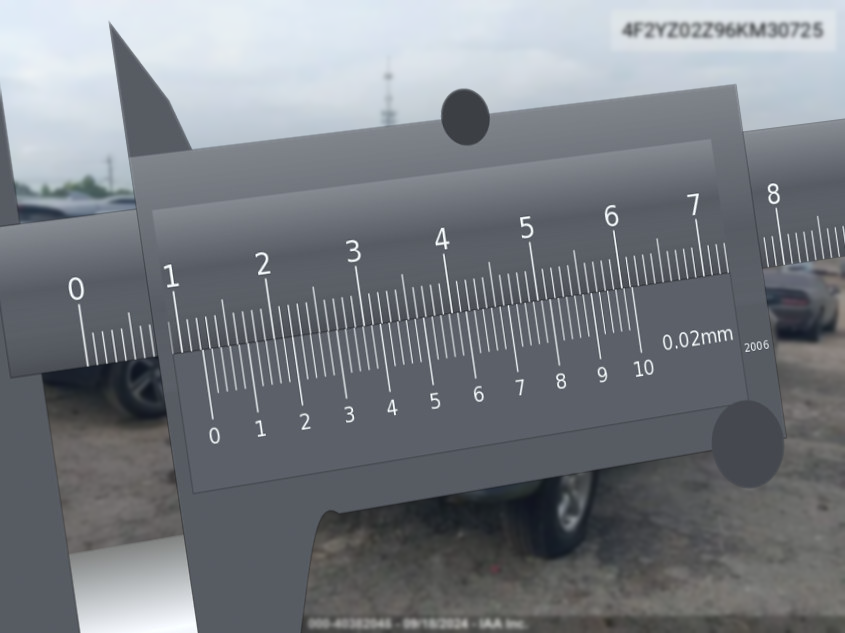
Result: 12.2 (mm)
